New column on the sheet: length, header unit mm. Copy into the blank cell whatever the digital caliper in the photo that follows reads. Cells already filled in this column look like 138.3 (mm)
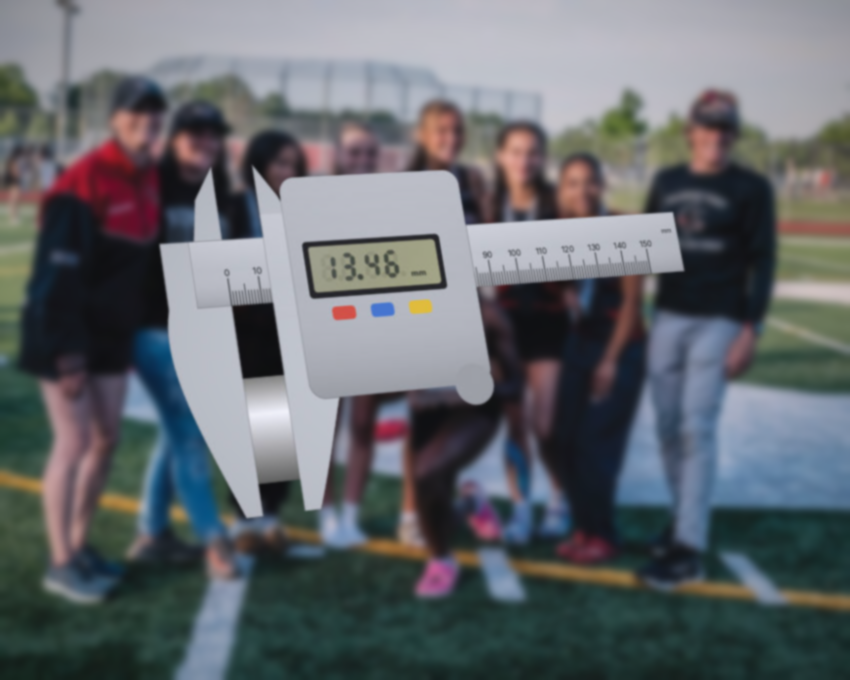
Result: 13.46 (mm)
